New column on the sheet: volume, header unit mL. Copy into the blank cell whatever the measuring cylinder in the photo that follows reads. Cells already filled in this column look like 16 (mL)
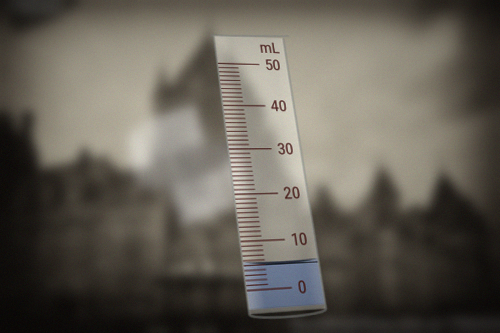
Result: 5 (mL)
